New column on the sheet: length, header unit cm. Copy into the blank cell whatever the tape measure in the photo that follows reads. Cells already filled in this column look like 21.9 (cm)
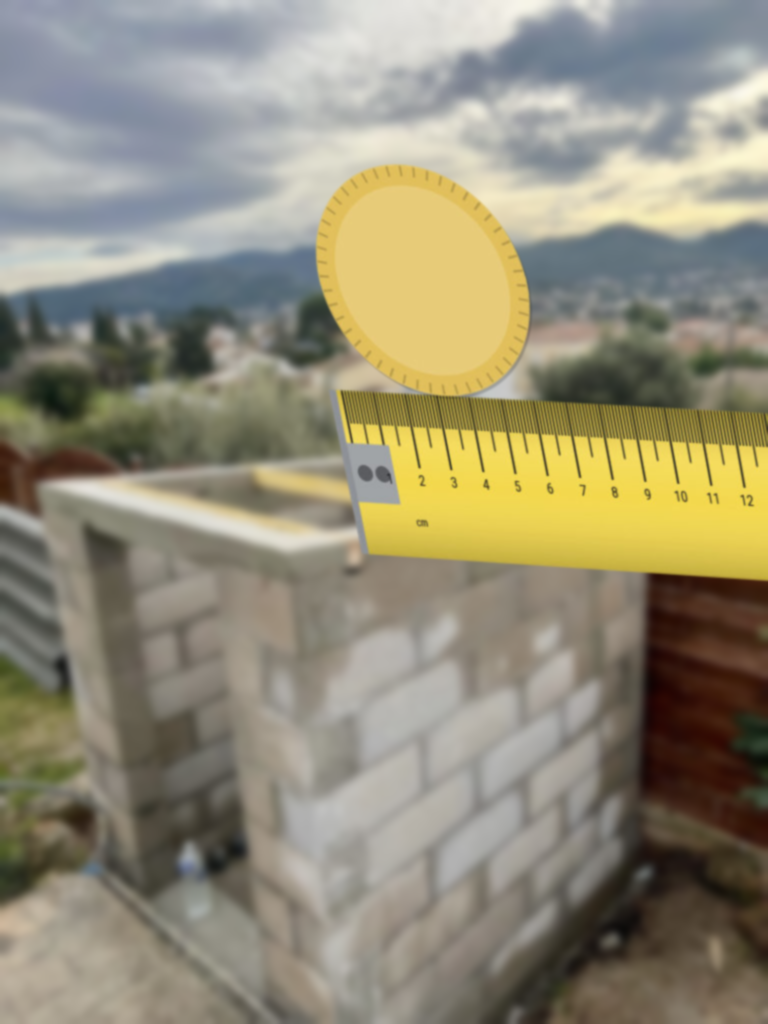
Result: 6.5 (cm)
